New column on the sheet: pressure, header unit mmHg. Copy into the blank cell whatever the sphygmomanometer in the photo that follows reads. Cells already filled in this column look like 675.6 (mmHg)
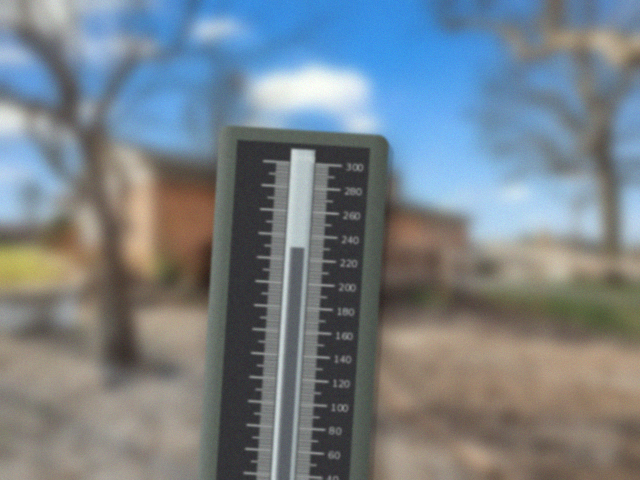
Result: 230 (mmHg)
